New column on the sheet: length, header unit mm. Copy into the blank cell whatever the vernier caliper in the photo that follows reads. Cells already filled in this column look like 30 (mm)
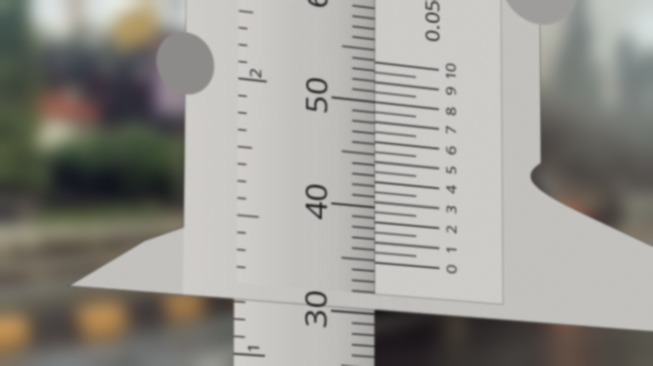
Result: 34.8 (mm)
